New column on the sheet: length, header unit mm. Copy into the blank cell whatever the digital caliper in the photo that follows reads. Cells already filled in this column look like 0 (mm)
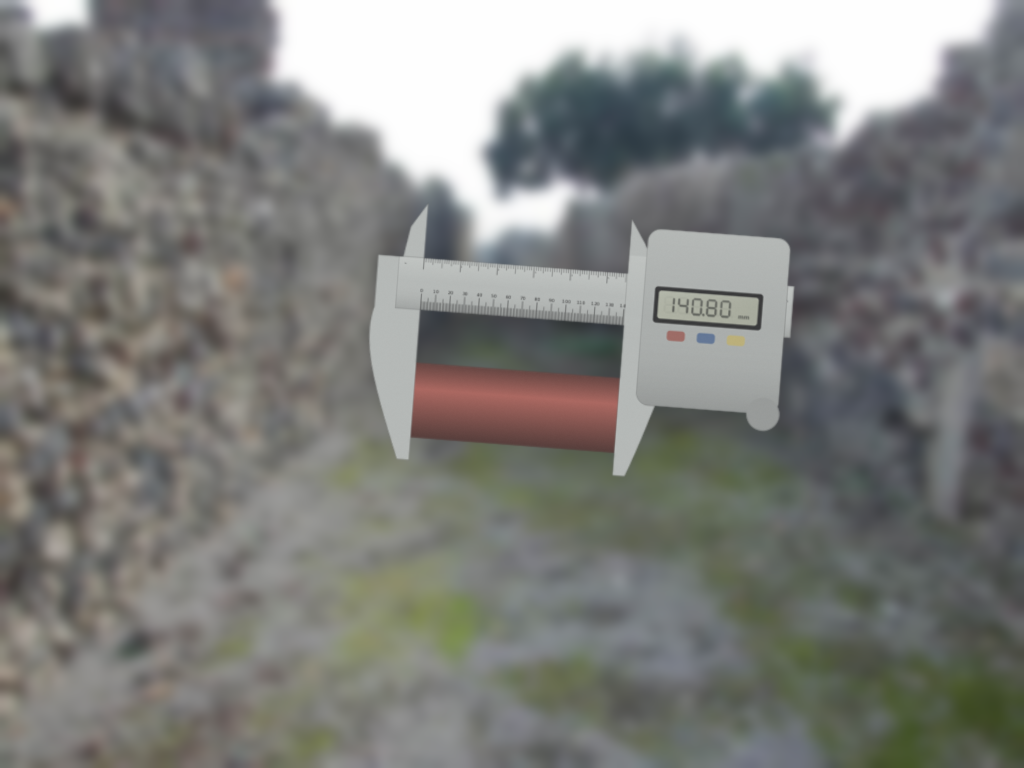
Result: 140.80 (mm)
